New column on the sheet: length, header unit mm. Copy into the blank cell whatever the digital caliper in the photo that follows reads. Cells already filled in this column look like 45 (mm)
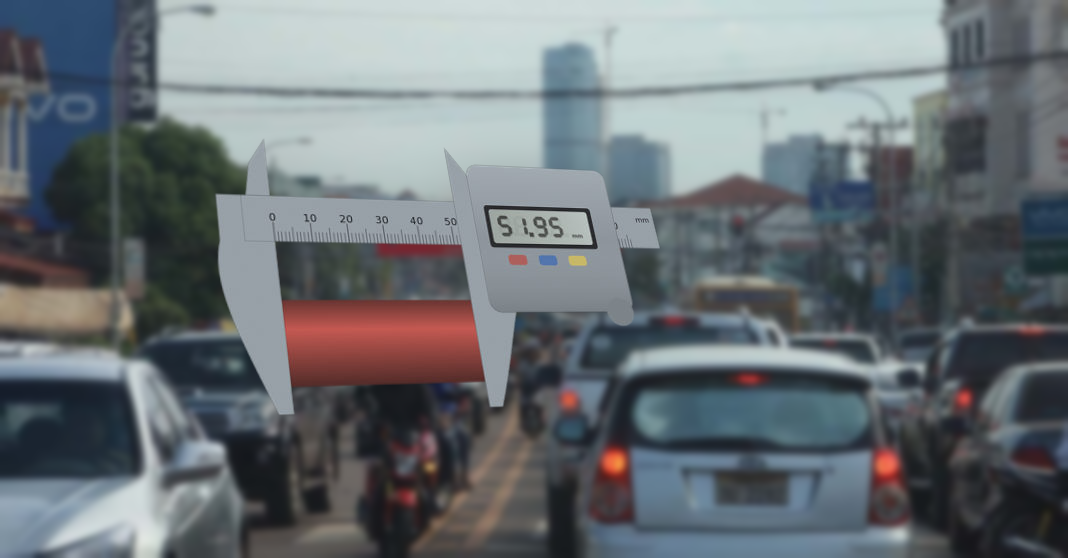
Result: 51.95 (mm)
